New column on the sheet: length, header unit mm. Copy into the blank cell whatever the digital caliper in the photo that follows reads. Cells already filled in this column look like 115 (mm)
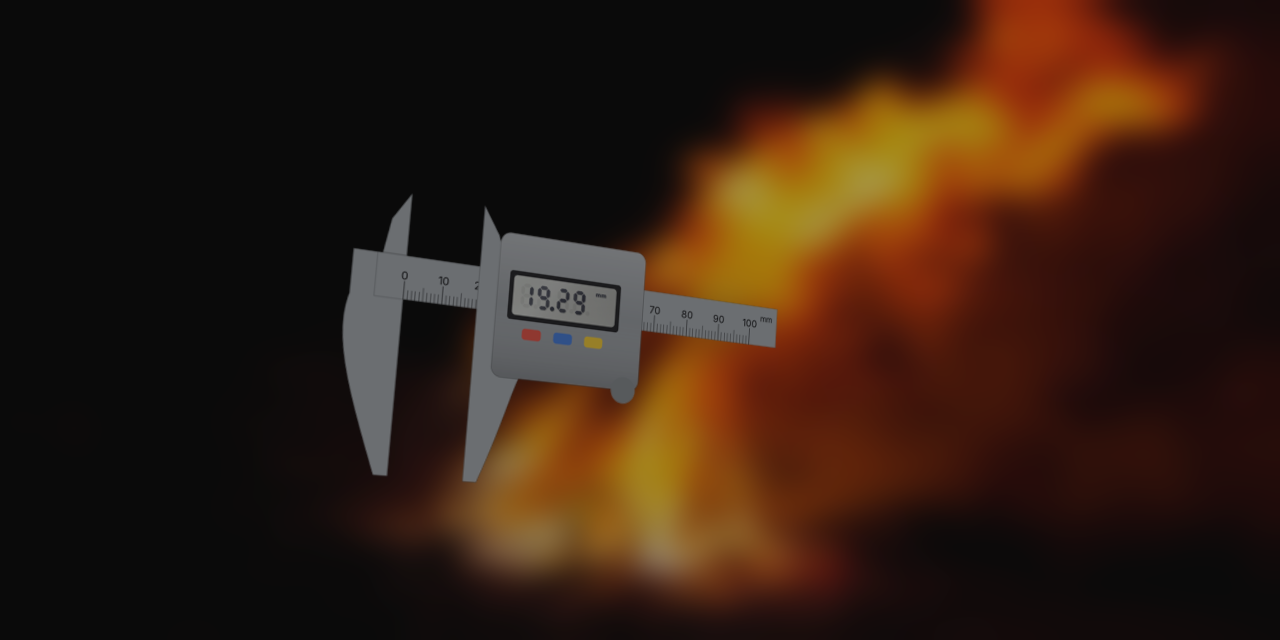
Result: 19.29 (mm)
